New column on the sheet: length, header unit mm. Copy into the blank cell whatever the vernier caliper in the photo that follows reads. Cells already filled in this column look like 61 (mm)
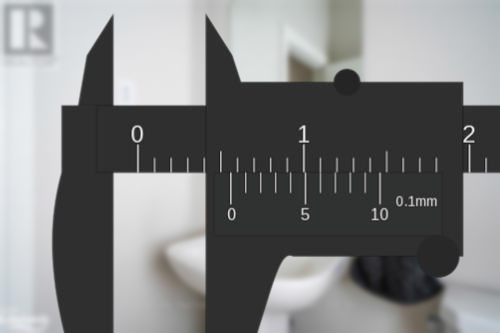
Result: 5.6 (mm)
